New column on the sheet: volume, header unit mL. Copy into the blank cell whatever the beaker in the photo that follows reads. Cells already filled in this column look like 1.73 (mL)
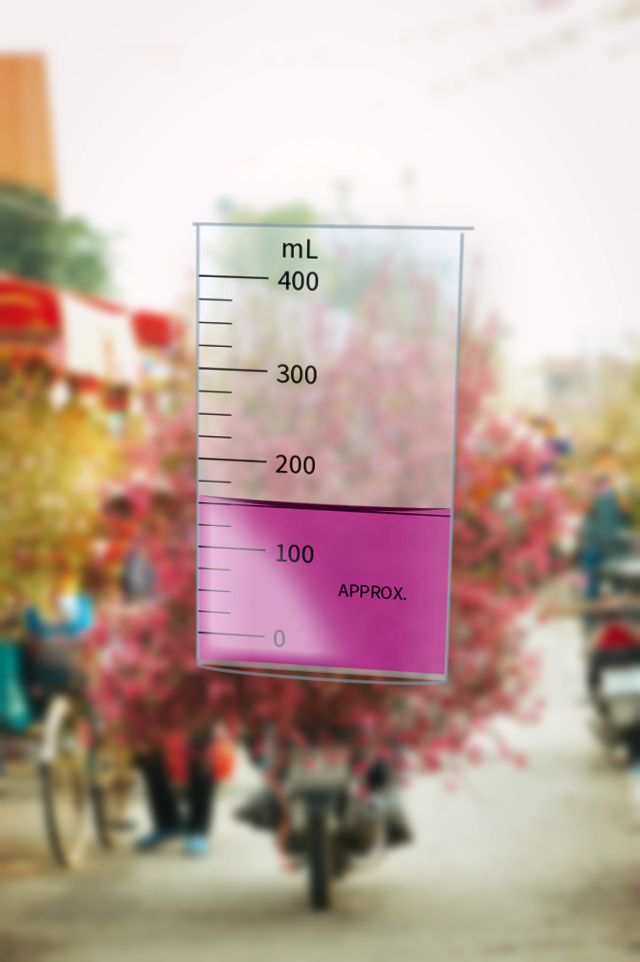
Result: 150 (mL)
